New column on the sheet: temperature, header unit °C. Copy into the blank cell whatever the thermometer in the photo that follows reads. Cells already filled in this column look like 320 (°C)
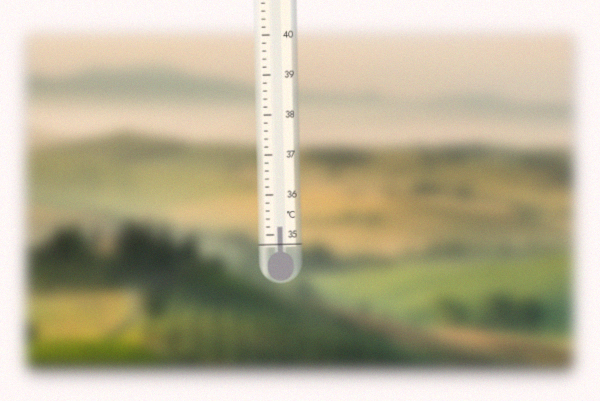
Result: 35.2 (°C)
